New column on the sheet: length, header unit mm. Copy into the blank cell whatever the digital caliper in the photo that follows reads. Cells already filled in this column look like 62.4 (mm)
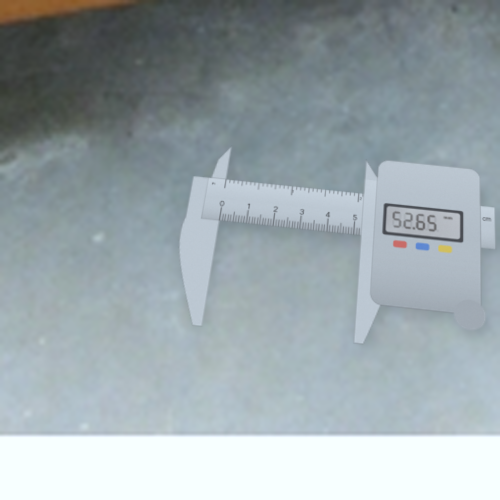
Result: 52.65 (mm)
